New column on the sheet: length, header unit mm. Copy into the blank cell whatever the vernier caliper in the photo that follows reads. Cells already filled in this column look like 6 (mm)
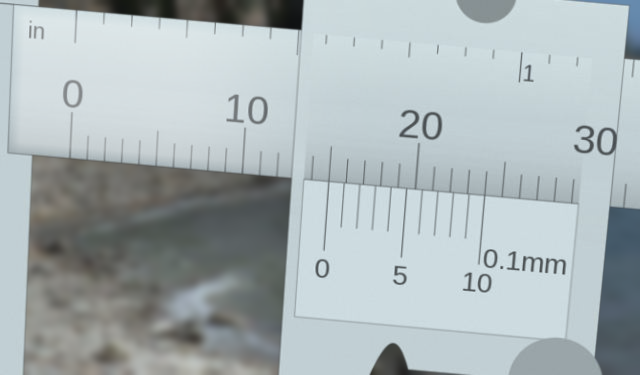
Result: 15.0 (mm)
